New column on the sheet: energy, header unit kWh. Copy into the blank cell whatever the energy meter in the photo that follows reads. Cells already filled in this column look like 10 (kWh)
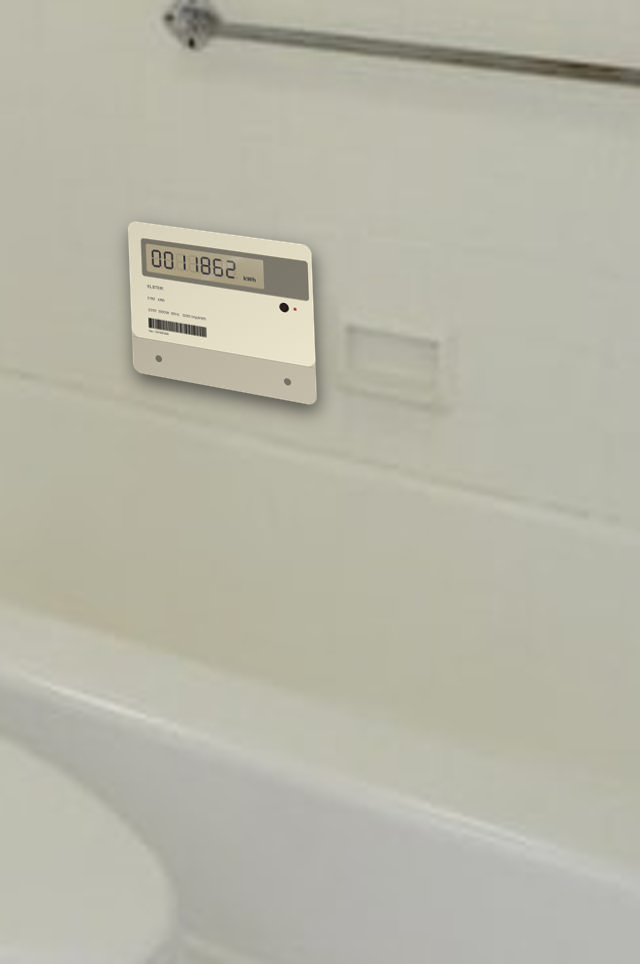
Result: 11862 (kWh)
